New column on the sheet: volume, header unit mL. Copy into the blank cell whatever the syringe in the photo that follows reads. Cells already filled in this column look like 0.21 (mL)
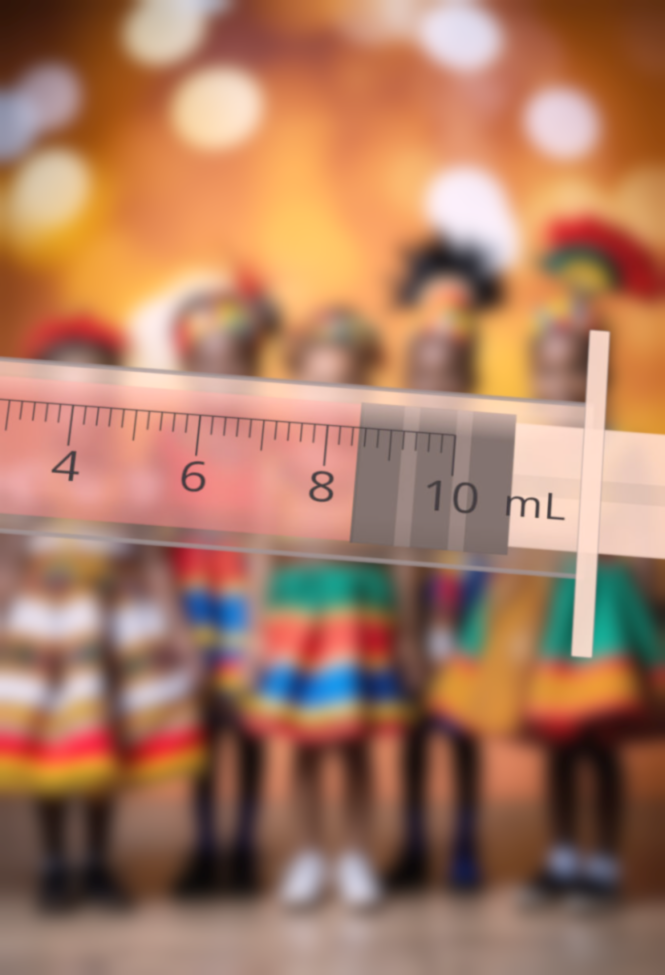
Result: 8.5 (mL)
